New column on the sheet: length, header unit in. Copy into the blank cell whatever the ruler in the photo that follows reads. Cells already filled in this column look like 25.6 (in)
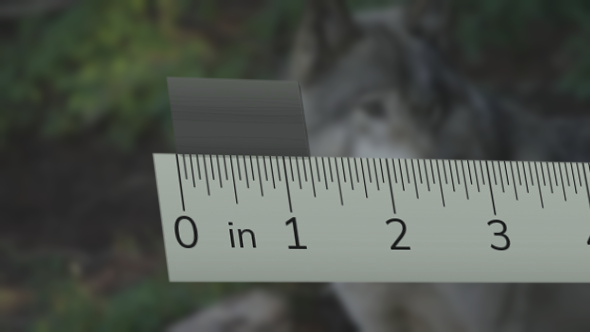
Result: 1.25 (in)
